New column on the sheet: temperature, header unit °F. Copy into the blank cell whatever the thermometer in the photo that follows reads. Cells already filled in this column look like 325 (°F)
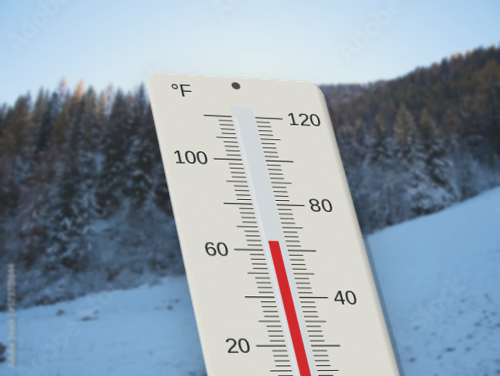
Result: 64 (°F)
